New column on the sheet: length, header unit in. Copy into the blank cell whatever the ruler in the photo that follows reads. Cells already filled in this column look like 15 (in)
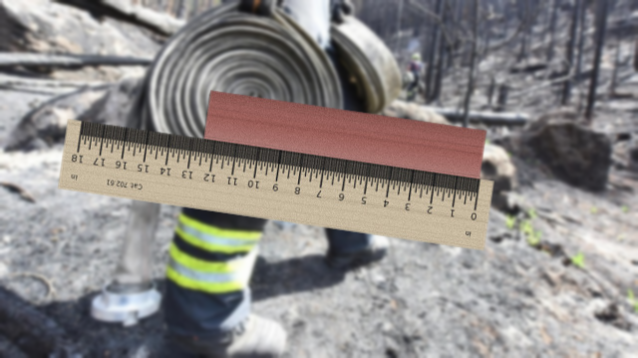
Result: 12.5 (in)
